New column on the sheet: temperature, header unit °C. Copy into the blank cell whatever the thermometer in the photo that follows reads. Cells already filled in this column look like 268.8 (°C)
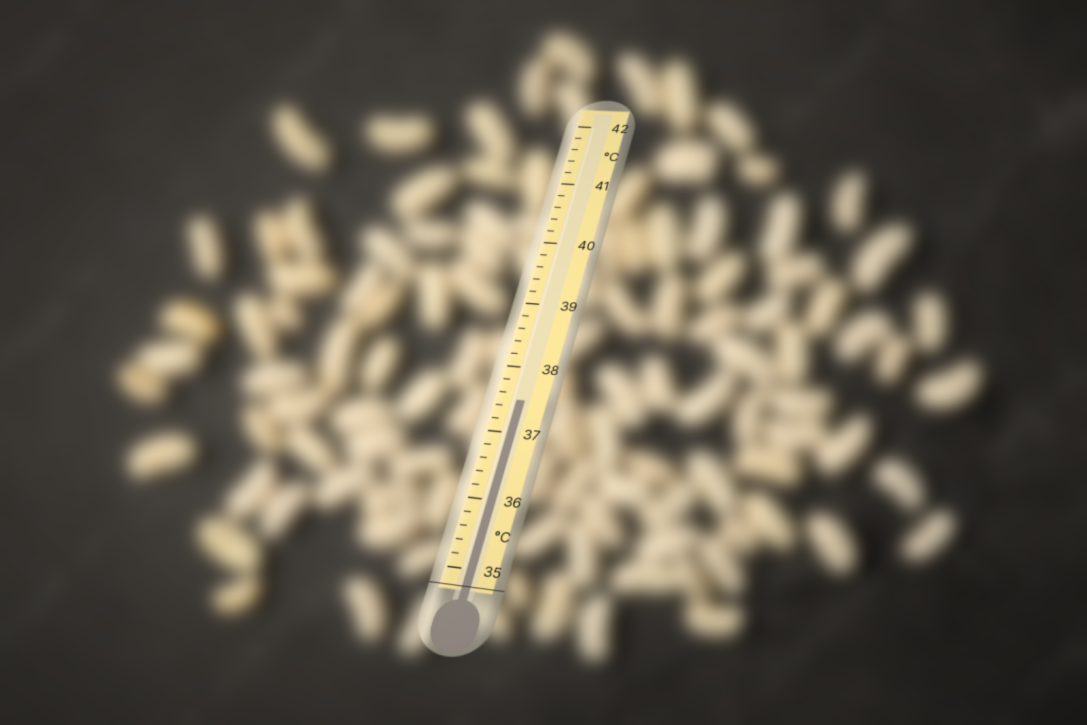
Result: 37.5 (°C)
